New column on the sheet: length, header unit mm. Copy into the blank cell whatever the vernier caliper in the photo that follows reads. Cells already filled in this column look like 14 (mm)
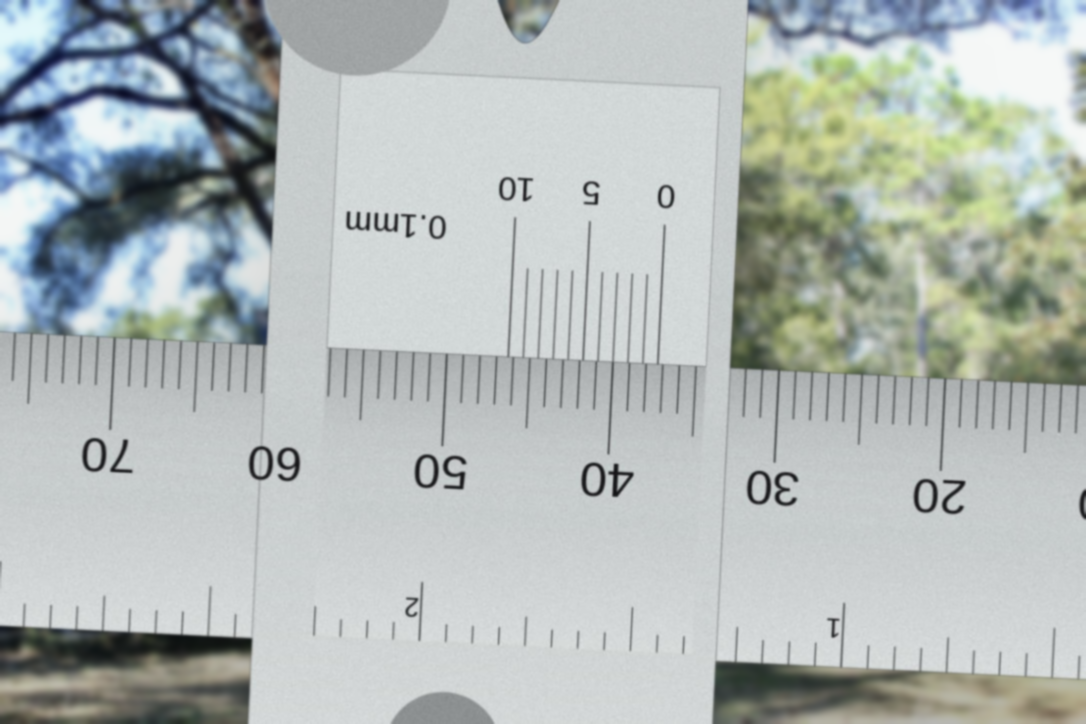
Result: 37.3 (mm)
